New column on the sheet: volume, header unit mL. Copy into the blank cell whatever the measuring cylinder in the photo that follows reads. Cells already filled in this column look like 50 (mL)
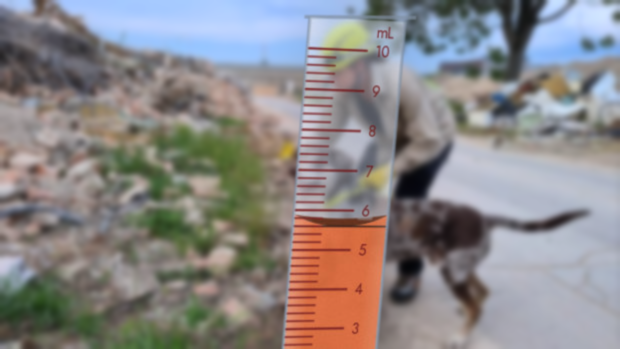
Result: 5.6 (mL)
